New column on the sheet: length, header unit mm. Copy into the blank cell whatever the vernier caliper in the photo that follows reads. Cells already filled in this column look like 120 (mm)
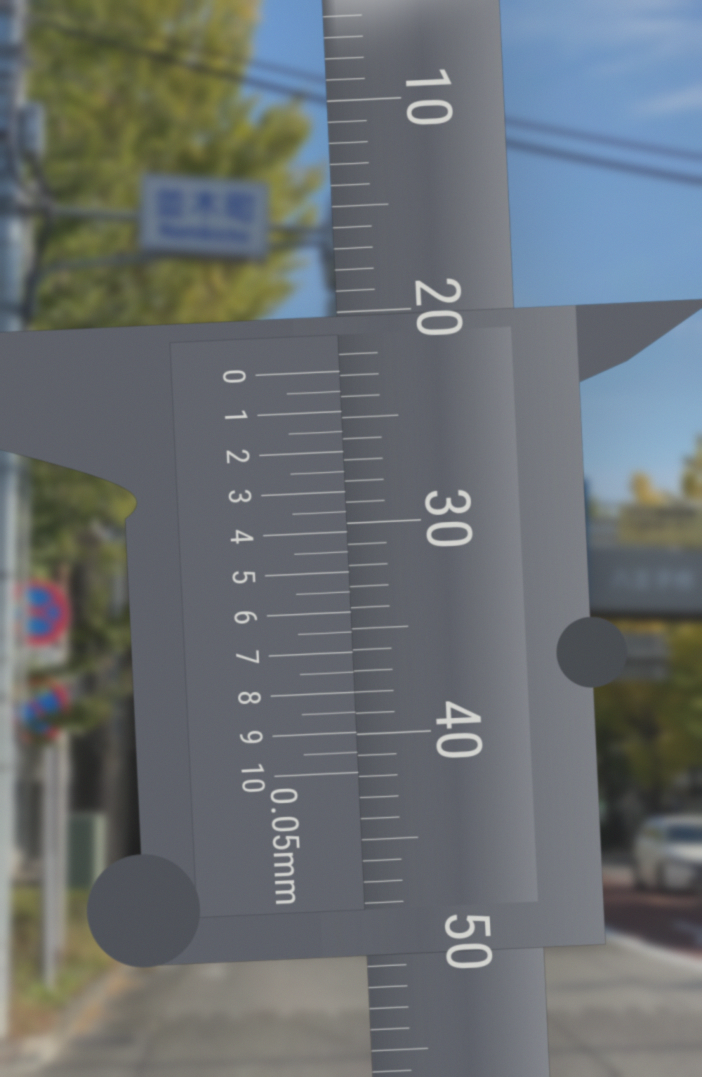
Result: 22.8 (mm)
